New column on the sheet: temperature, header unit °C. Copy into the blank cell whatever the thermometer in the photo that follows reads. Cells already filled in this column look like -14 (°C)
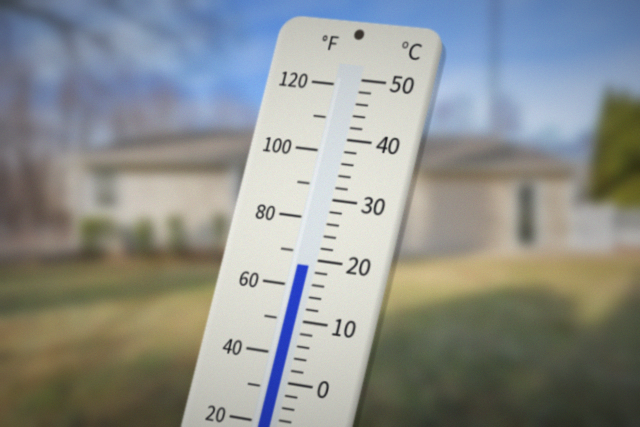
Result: 19 (°C)
